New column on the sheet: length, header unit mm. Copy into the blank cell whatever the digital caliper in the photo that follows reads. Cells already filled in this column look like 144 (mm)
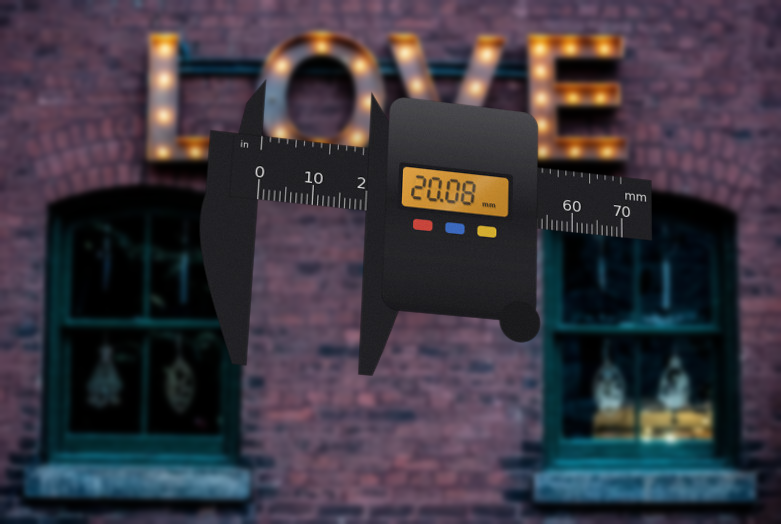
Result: 20.08 (mm)
